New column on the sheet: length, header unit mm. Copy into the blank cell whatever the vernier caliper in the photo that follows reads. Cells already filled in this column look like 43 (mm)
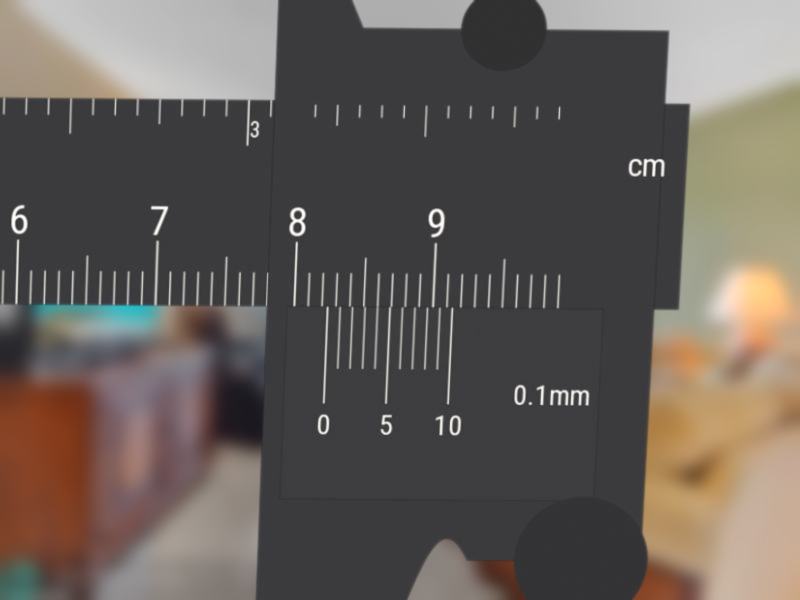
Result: 82.4 (mm)
